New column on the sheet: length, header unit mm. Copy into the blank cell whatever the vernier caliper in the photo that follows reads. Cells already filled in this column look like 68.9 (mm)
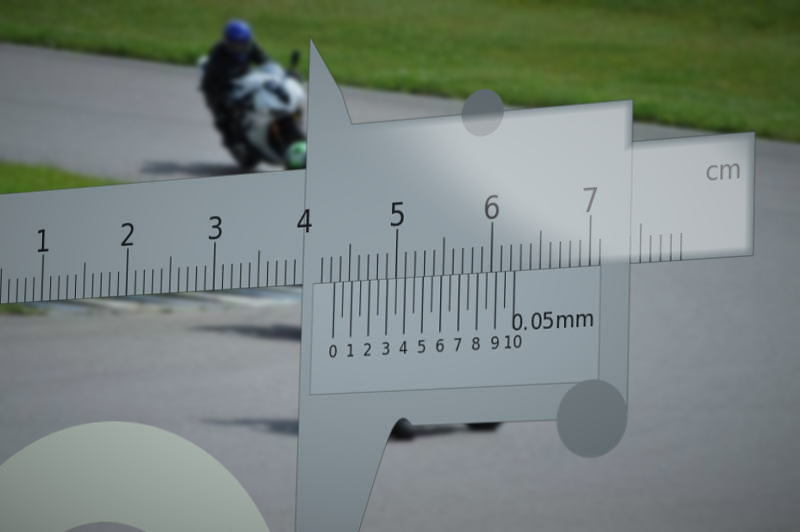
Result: 43.4 (mm)
